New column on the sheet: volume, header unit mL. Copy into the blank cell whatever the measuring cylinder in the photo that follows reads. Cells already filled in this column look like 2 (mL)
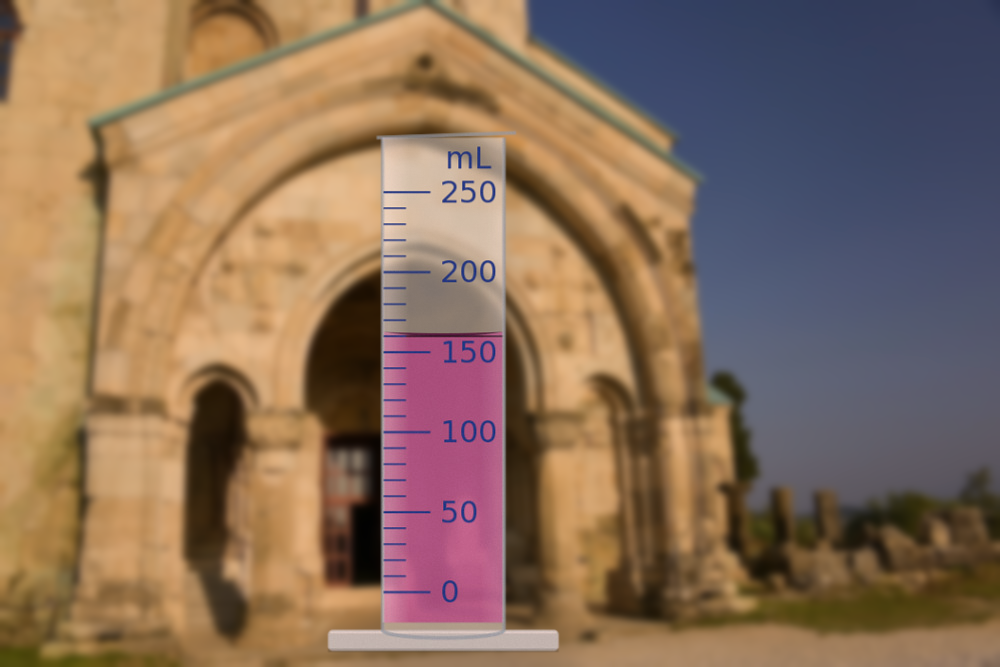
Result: 160 (mL)
